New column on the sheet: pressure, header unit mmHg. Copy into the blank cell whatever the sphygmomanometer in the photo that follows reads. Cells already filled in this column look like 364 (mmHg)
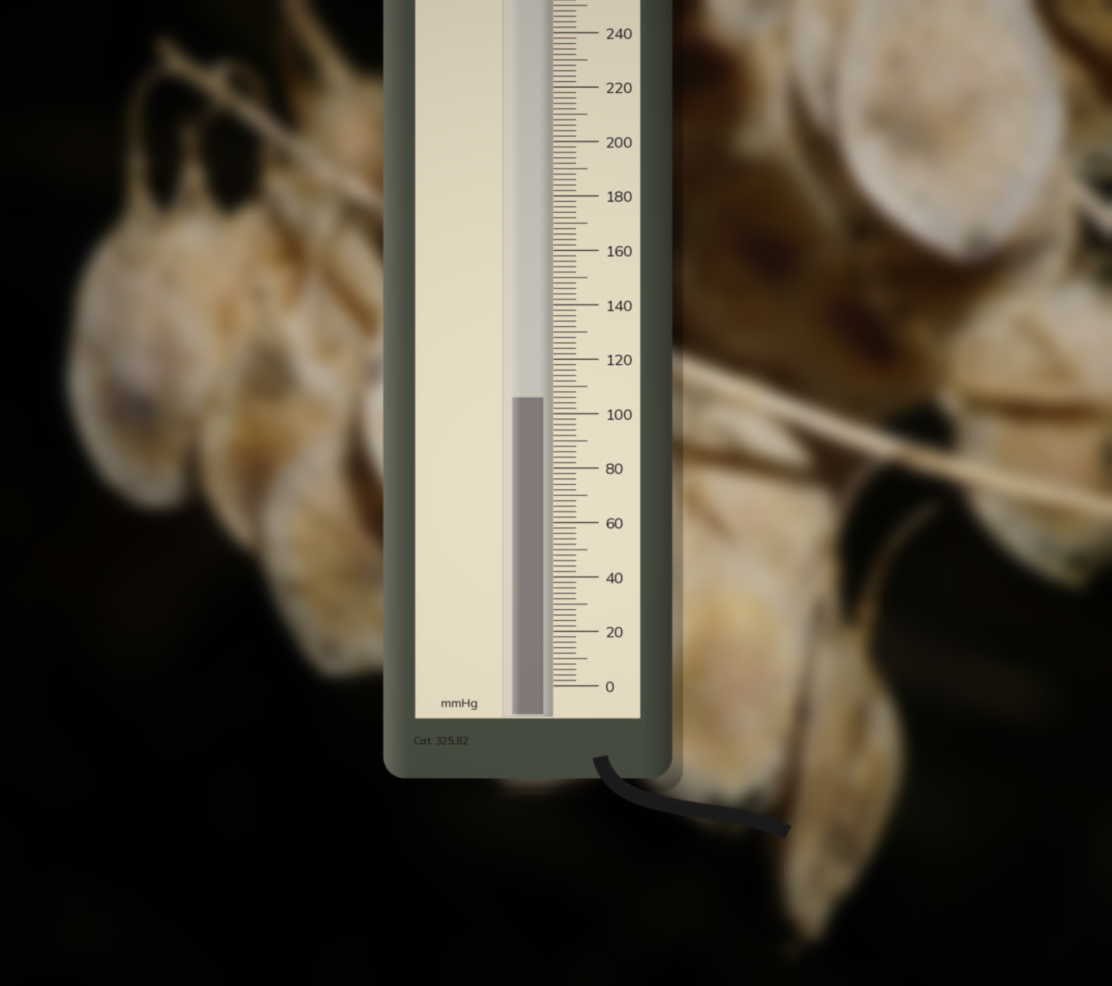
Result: 106 (mmHg)
